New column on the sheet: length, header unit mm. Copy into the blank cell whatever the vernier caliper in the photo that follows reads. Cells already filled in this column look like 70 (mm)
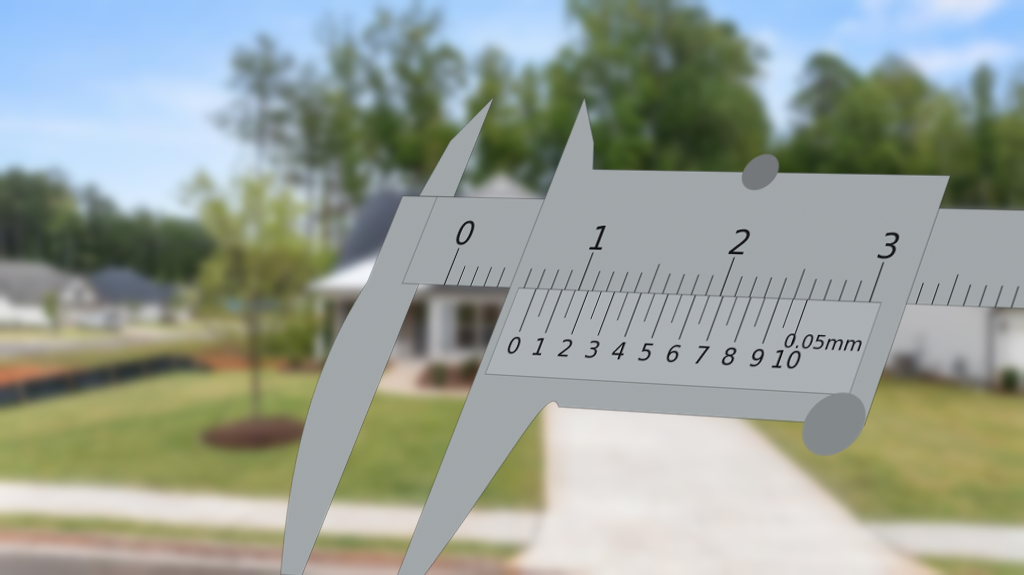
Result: 6.9 (mm)
